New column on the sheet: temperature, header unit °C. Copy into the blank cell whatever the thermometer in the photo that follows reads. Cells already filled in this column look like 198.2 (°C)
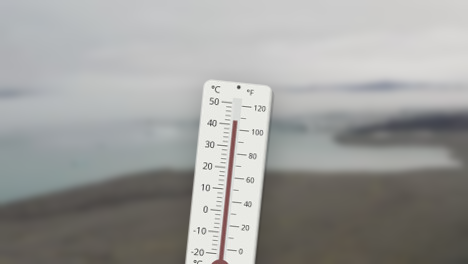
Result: 42 (°C)
